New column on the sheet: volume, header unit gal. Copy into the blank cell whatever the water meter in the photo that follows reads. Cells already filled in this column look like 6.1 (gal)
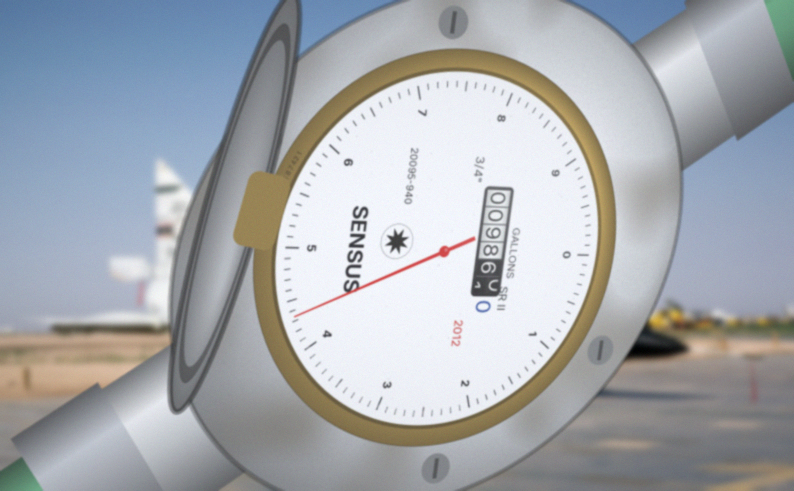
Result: 98604.3 (gal)
